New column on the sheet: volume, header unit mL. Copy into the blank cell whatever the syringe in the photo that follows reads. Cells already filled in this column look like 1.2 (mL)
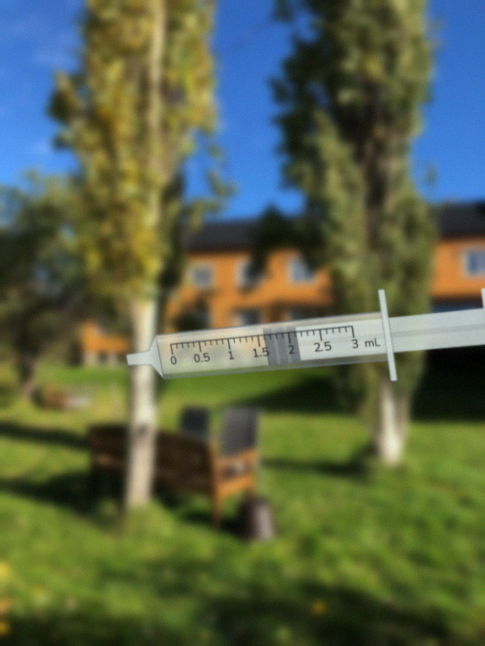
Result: 1.6 (mL)
